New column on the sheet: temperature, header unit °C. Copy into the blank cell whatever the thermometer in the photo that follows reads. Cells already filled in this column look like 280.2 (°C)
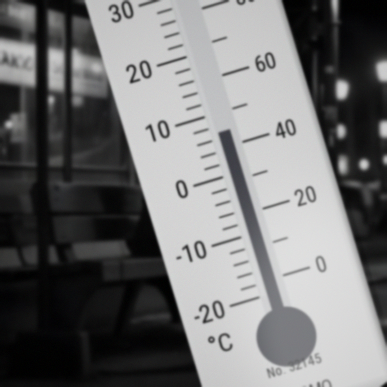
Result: 7 (°C)
